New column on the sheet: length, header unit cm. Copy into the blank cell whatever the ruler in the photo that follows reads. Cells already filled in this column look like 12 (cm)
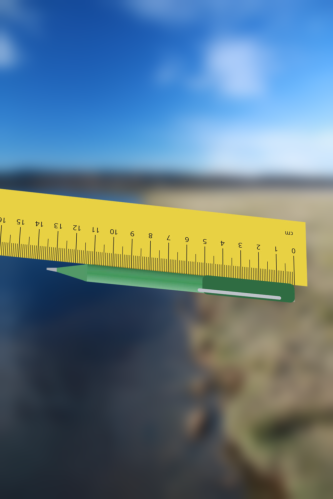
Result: 13.5 (cm)
